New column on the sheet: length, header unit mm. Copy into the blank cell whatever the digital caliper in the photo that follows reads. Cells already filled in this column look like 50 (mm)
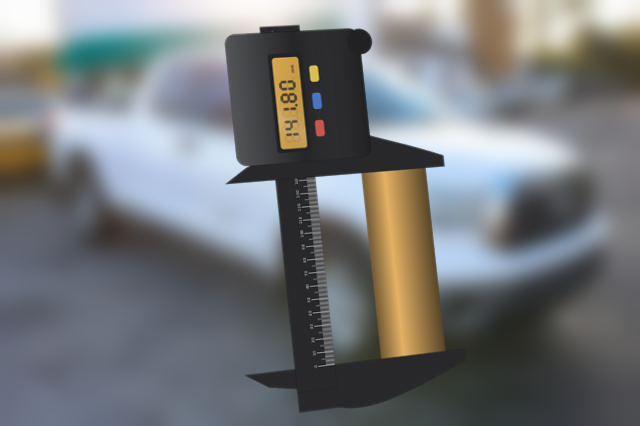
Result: 141.80 (mm)
